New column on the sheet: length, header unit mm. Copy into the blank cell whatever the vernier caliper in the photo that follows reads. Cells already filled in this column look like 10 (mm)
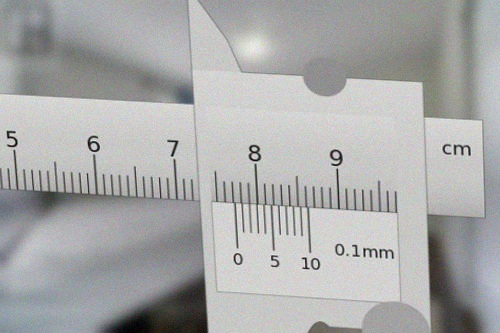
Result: 77.2 (mm)
